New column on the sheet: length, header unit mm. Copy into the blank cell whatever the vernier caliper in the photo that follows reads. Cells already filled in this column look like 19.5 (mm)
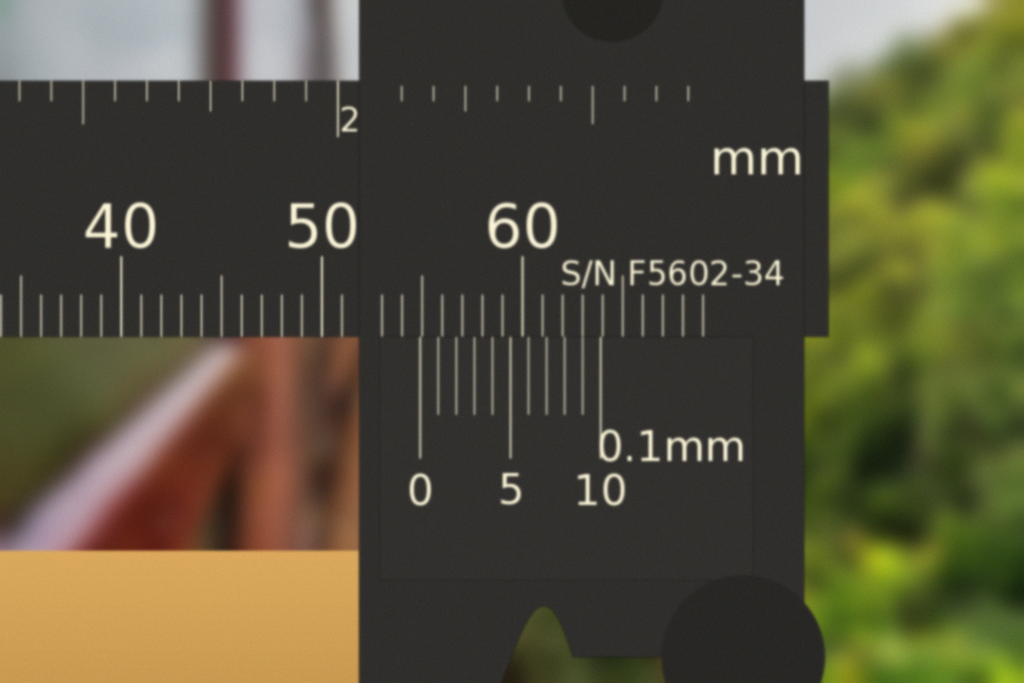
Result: 54.9 (mm)
